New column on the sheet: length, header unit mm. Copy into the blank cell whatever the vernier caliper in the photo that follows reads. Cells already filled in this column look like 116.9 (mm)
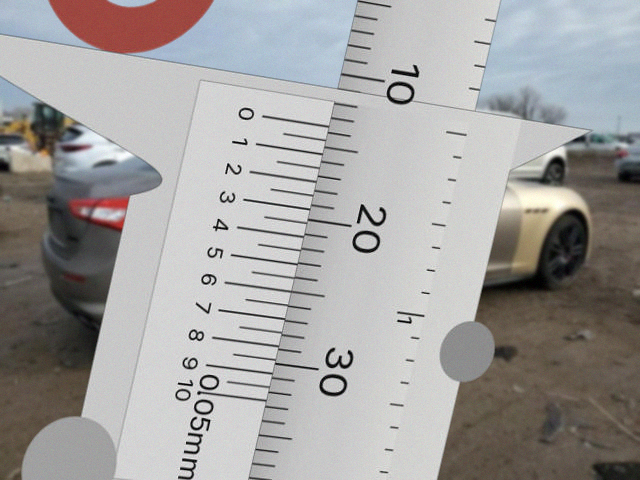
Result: 13.6 (mm)
